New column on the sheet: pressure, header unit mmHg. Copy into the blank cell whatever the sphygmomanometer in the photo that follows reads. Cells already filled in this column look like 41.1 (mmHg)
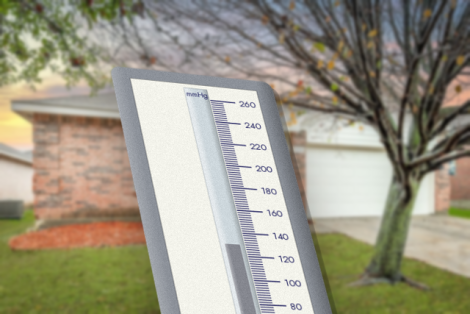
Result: 130 (mmHg)
